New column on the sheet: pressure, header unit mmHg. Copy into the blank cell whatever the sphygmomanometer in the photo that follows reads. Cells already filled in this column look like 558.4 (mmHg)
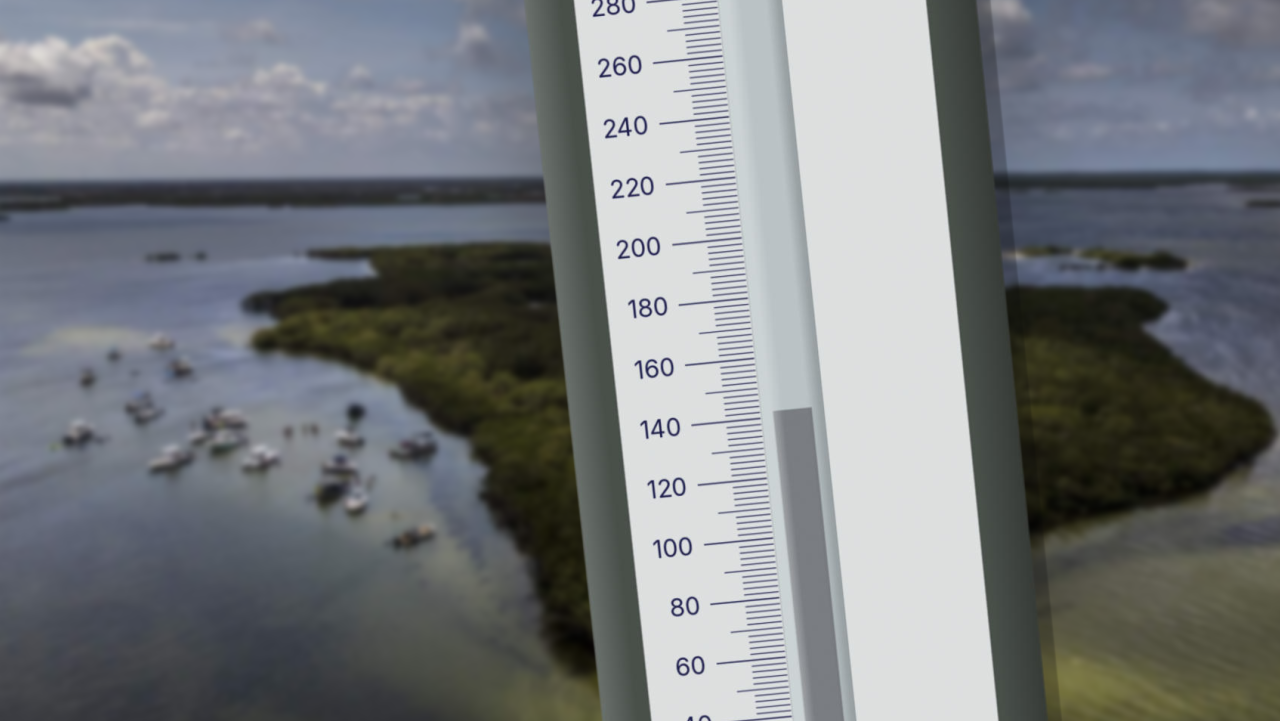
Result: 142 (mmHg)
